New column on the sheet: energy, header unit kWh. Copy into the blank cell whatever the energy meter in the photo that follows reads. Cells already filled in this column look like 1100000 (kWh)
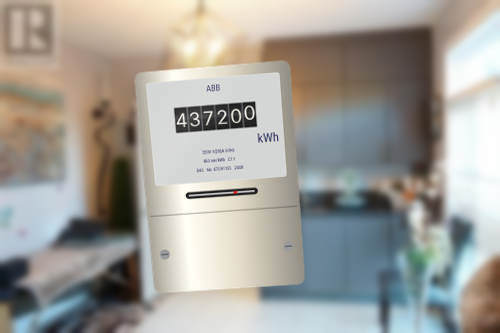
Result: 437200 (kWh)
